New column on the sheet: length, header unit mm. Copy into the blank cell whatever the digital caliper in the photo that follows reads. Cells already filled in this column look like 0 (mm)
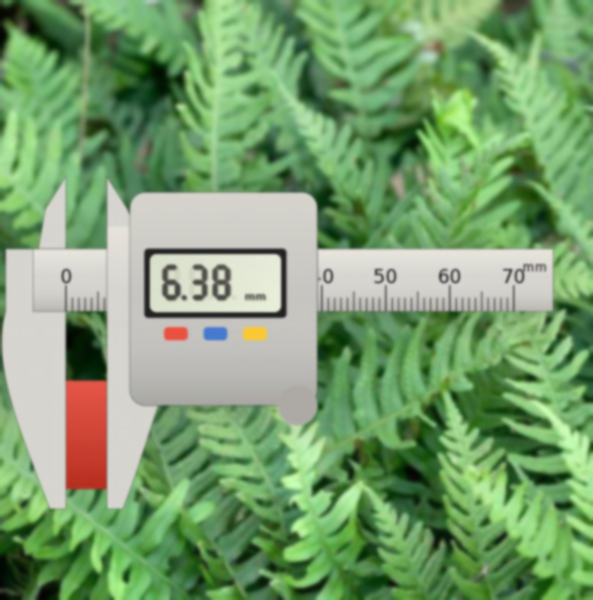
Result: 6.38 (mm)
